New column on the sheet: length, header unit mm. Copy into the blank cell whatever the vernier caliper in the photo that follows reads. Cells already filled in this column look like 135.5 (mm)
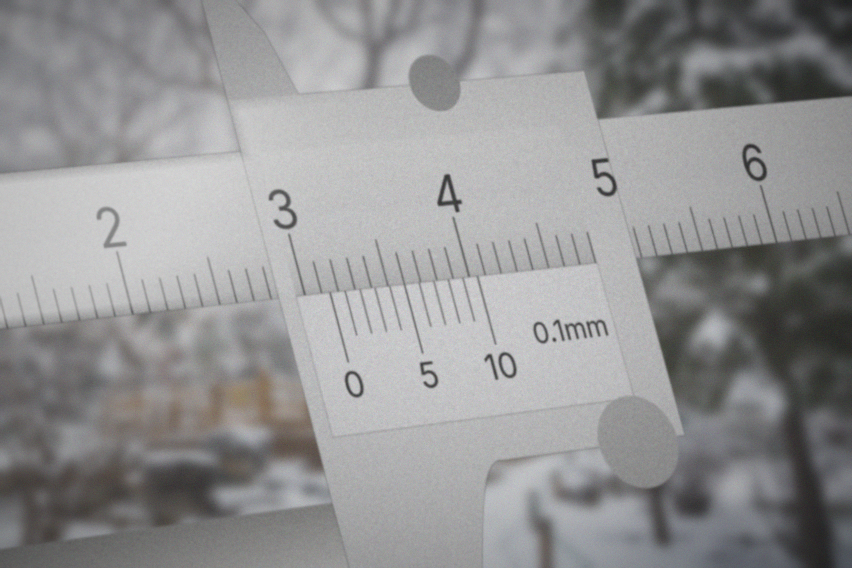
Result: 31.5 (mm)
